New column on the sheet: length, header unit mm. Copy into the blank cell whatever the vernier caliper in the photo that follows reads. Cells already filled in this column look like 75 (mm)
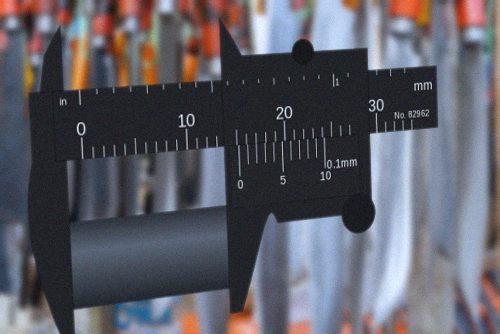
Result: 15.2 (mm)
